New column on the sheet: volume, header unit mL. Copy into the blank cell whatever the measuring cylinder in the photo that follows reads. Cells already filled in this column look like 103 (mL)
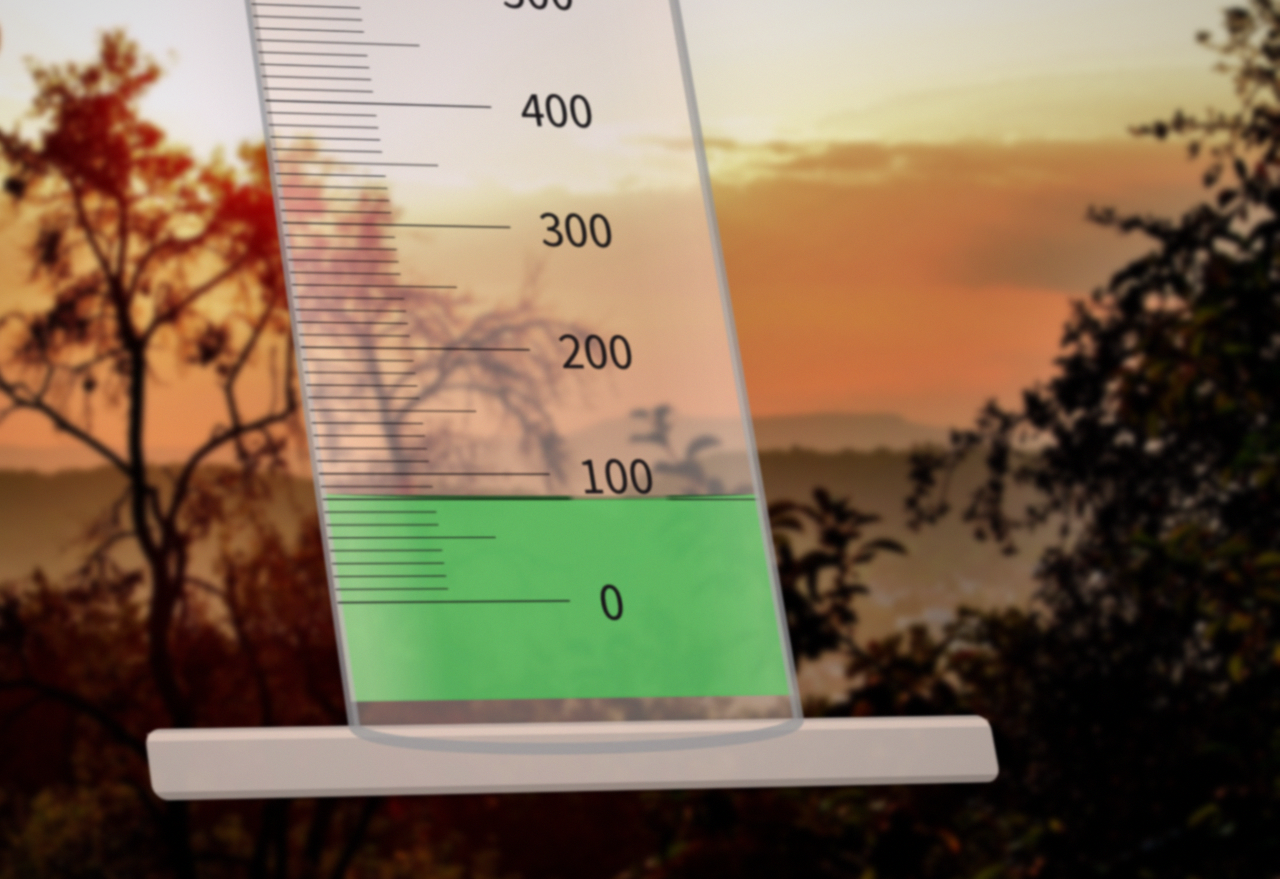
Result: 80 (mL)
